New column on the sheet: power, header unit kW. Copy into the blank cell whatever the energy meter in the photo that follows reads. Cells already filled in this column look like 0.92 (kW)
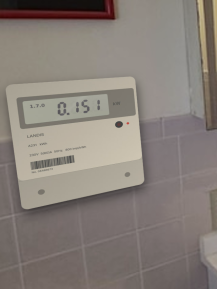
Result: 0.151 (kW)
